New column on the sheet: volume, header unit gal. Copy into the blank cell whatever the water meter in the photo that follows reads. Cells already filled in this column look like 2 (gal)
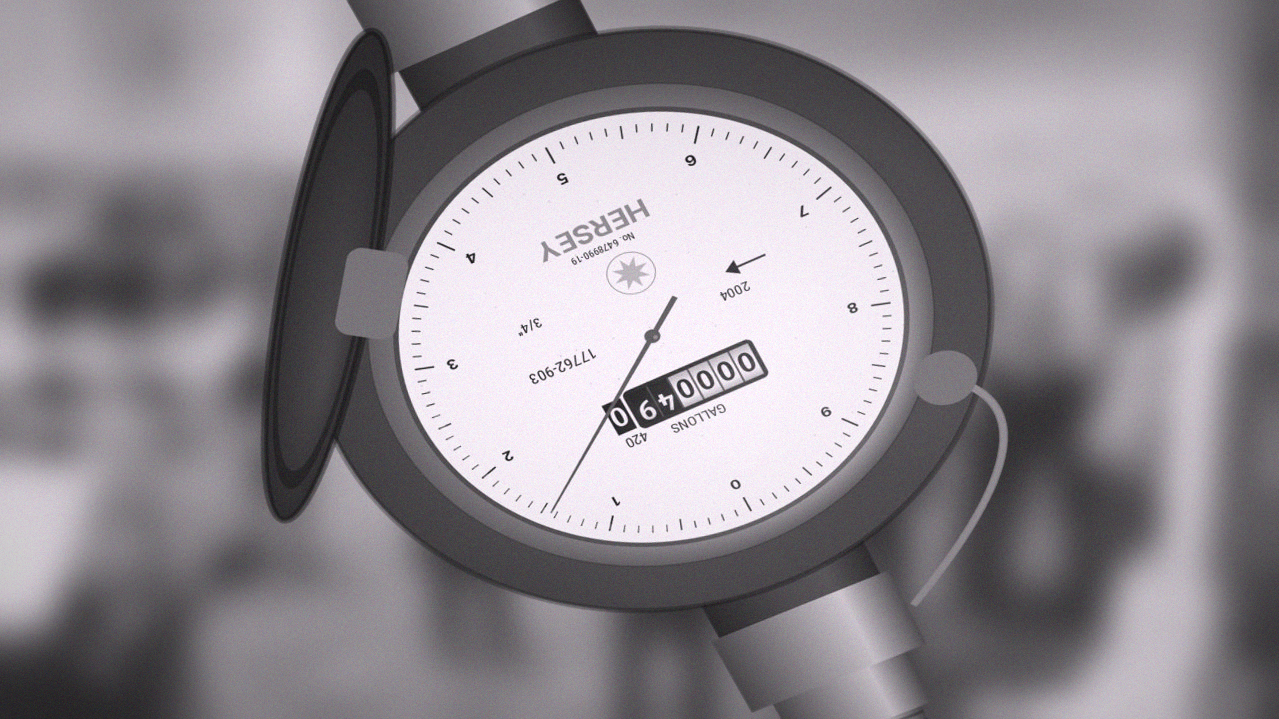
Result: 491.4 (gal)
